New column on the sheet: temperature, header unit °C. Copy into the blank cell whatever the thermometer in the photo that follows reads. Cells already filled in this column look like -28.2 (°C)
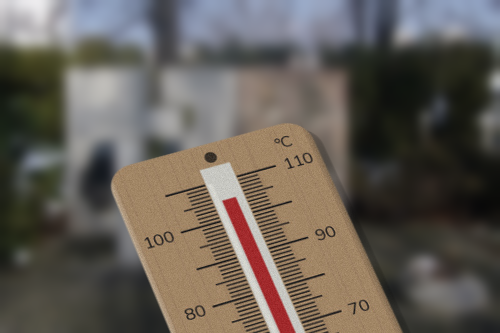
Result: 105 (°C)
